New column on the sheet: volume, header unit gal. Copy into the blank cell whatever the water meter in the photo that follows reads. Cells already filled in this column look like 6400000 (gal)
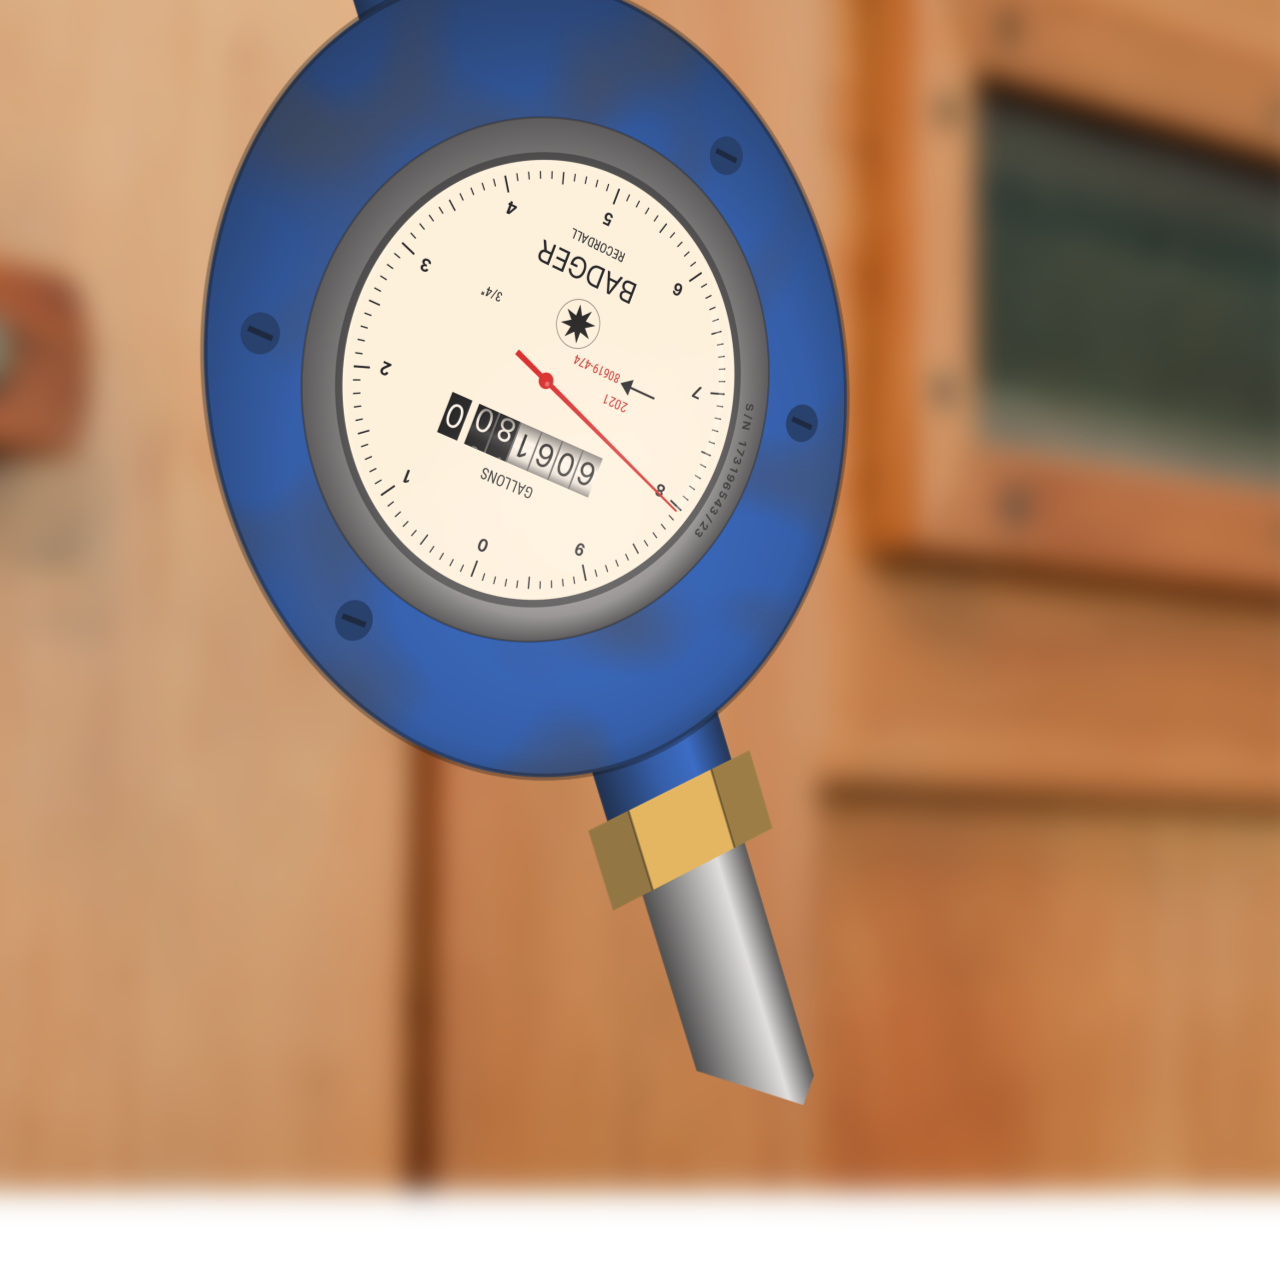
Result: 6061798.0 (gal)
